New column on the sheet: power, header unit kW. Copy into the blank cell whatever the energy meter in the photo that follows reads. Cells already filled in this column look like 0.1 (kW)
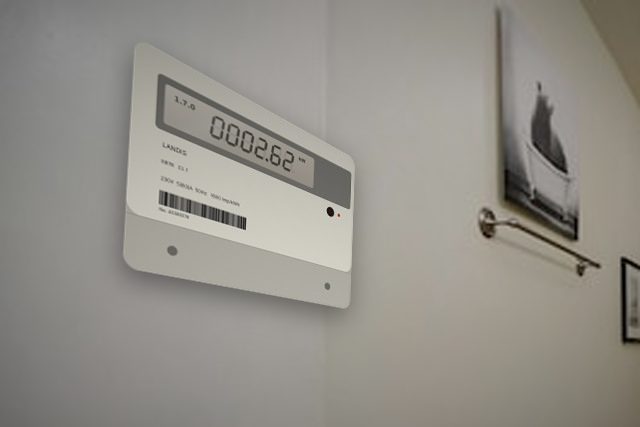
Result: 2.62 (kW)
